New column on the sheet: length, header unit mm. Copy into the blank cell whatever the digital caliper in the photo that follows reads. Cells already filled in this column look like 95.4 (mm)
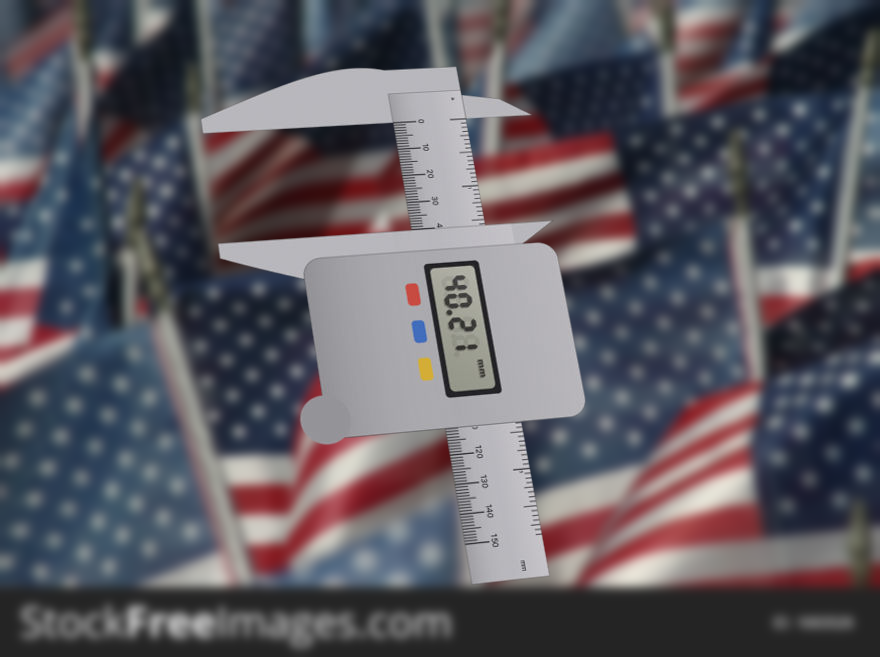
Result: 40.21 (mm)
